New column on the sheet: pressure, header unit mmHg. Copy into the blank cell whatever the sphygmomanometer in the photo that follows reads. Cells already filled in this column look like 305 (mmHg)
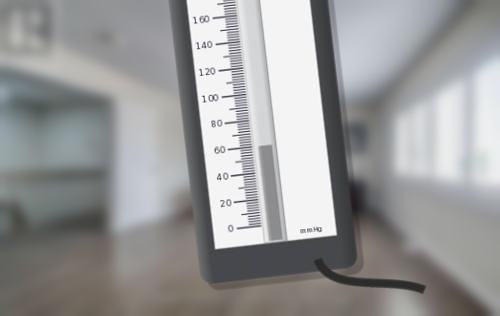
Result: 60 (mmHg)
